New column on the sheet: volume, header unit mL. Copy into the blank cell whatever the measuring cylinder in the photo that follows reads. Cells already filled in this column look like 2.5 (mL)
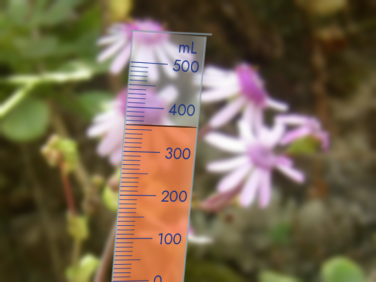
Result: 360 (mL)
